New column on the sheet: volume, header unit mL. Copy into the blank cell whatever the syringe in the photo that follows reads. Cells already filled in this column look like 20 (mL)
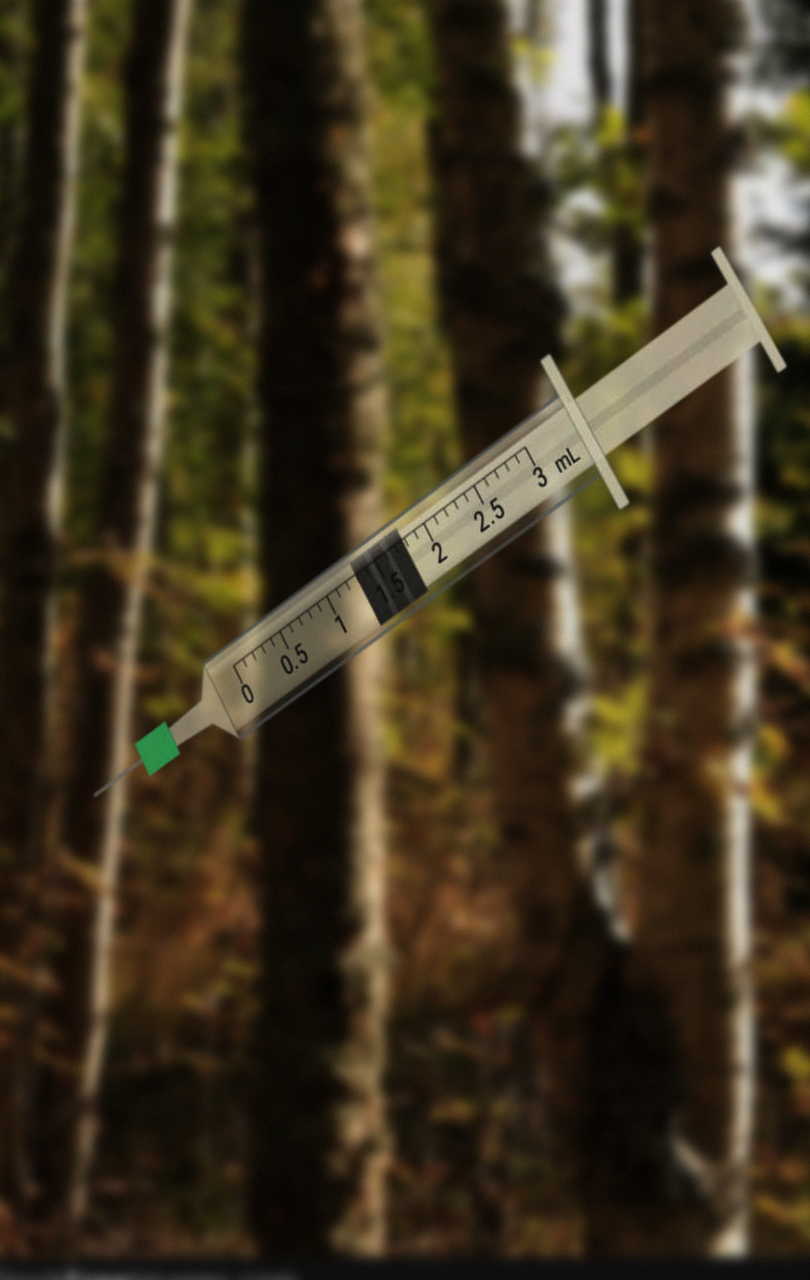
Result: 1.3 (mL)
